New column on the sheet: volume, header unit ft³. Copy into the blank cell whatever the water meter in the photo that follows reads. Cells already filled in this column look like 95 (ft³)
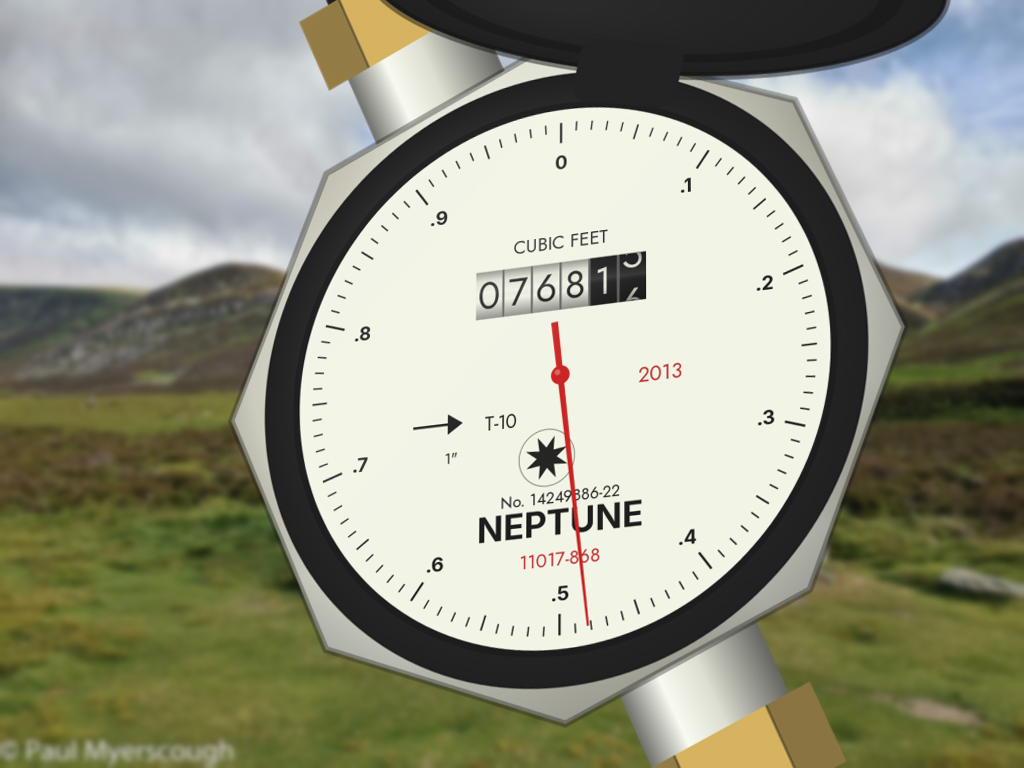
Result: 76815.48 (ft³)
